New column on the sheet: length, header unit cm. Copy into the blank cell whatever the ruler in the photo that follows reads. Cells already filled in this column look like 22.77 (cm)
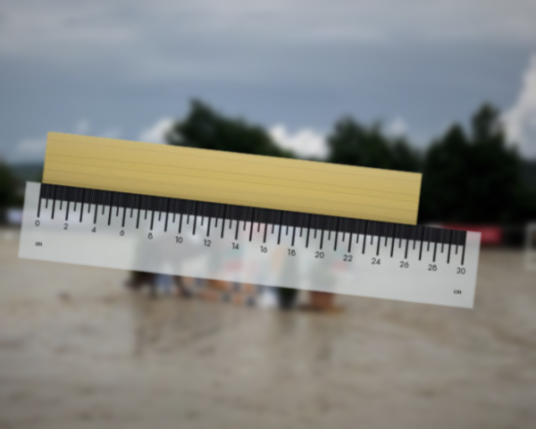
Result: 26.5 (cm)
